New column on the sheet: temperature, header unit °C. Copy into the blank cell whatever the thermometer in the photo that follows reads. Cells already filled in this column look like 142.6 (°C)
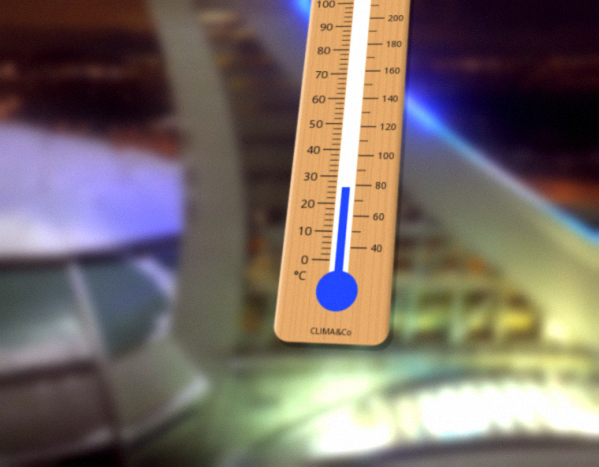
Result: 26 (°C)
